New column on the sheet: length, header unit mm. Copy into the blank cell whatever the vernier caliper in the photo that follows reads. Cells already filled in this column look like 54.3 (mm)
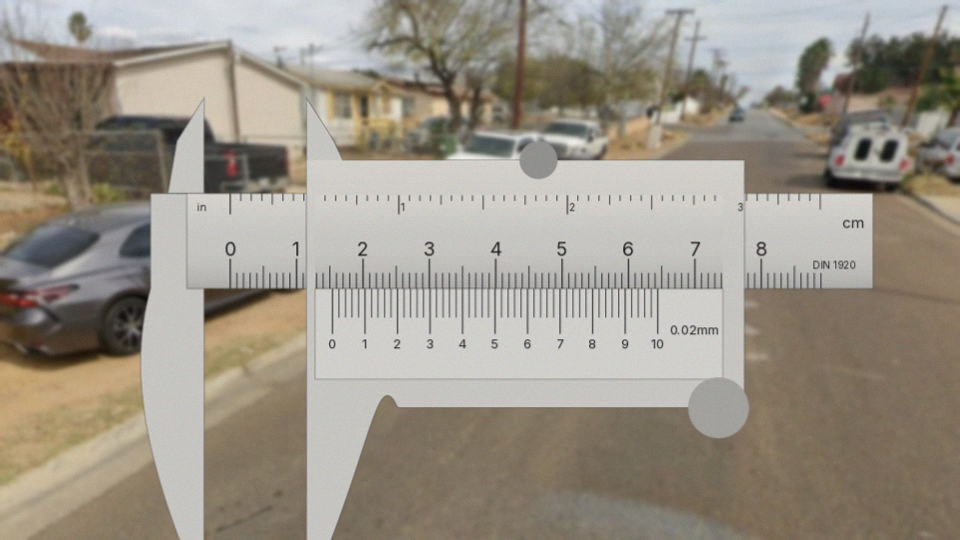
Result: 15.4 (mm)
